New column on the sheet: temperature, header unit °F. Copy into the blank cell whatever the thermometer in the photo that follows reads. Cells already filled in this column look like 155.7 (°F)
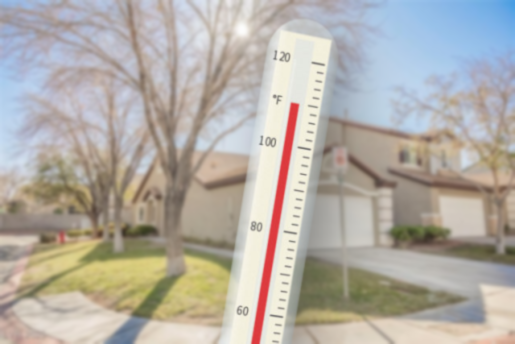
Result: 110 (°F)
